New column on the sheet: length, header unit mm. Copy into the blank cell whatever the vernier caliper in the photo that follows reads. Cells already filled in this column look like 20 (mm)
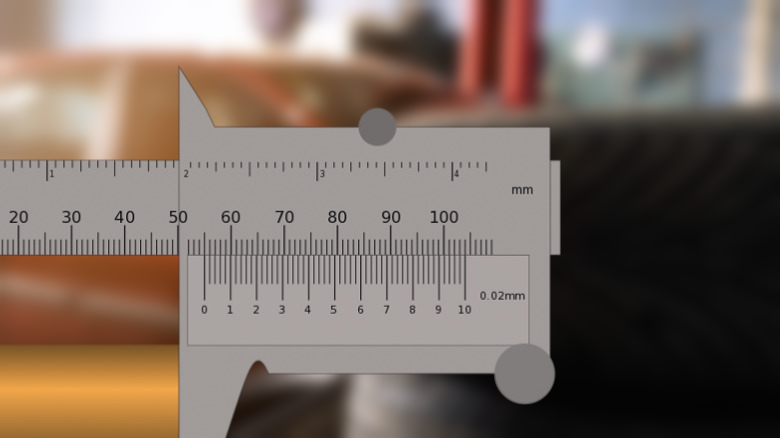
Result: 55.0 (mm)
